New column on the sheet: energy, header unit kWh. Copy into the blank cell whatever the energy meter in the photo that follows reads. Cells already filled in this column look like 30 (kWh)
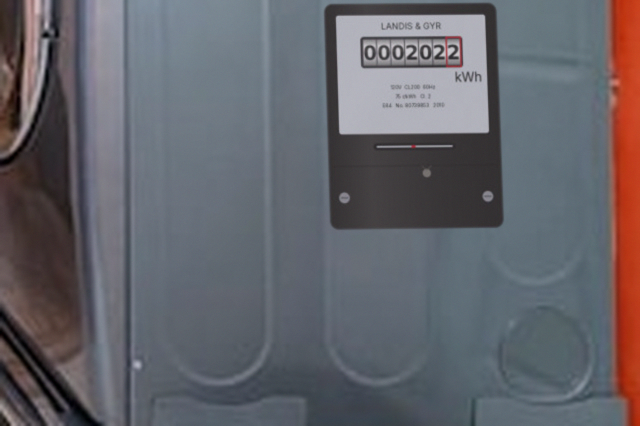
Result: 202.2 (kWh)
